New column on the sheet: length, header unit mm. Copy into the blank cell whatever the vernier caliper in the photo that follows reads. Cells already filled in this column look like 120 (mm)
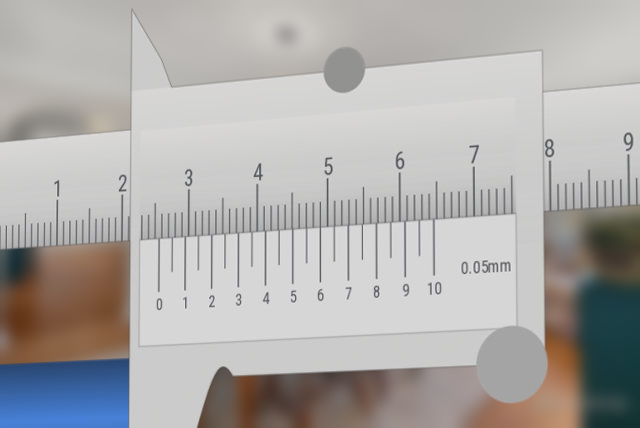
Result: 25.6 (mm)
